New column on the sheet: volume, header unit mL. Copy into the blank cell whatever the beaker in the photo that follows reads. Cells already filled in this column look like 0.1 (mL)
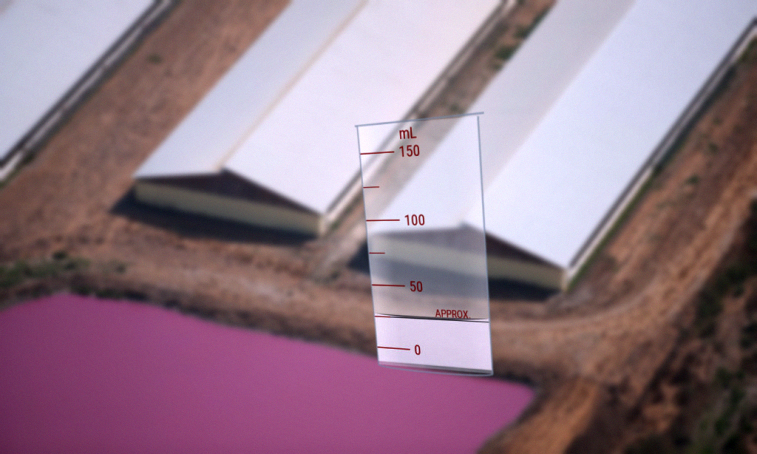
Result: 25 (mL)
